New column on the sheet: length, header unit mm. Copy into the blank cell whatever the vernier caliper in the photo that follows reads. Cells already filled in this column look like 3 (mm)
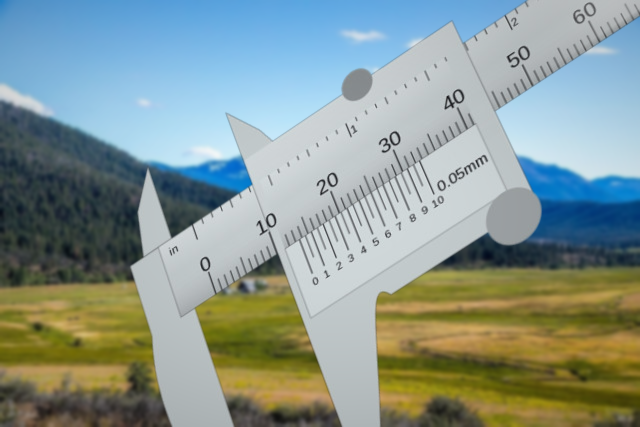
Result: 13.6 (mm)
